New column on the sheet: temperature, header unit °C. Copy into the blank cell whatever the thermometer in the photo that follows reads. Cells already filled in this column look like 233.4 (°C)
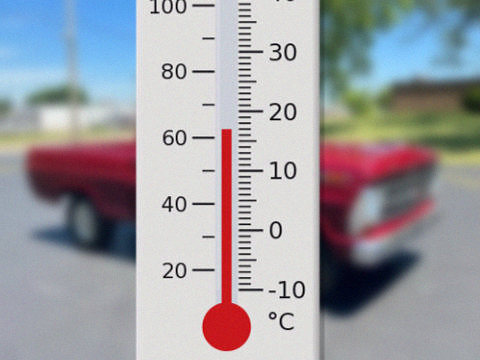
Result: 17 (°C)
